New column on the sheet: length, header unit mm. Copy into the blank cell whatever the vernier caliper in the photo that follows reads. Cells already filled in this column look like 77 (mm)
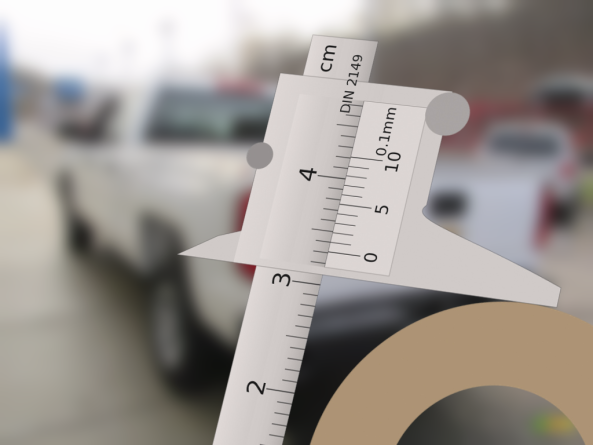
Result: 33.1 (mm)
